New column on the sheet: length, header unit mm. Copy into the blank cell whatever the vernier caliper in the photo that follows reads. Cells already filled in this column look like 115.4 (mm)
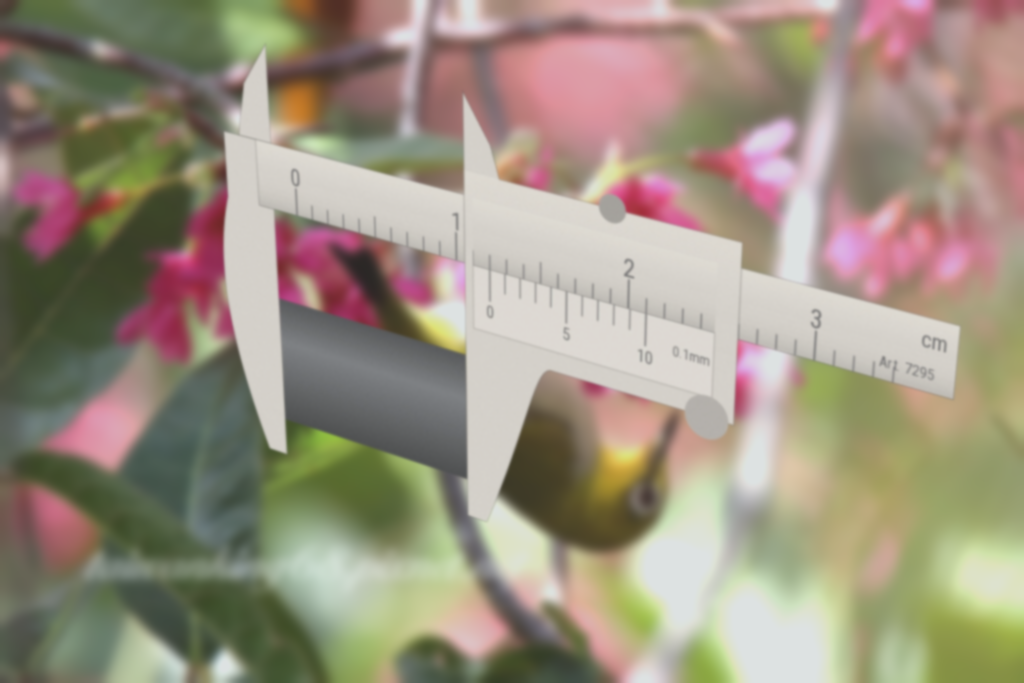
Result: 12.0 (mm)
